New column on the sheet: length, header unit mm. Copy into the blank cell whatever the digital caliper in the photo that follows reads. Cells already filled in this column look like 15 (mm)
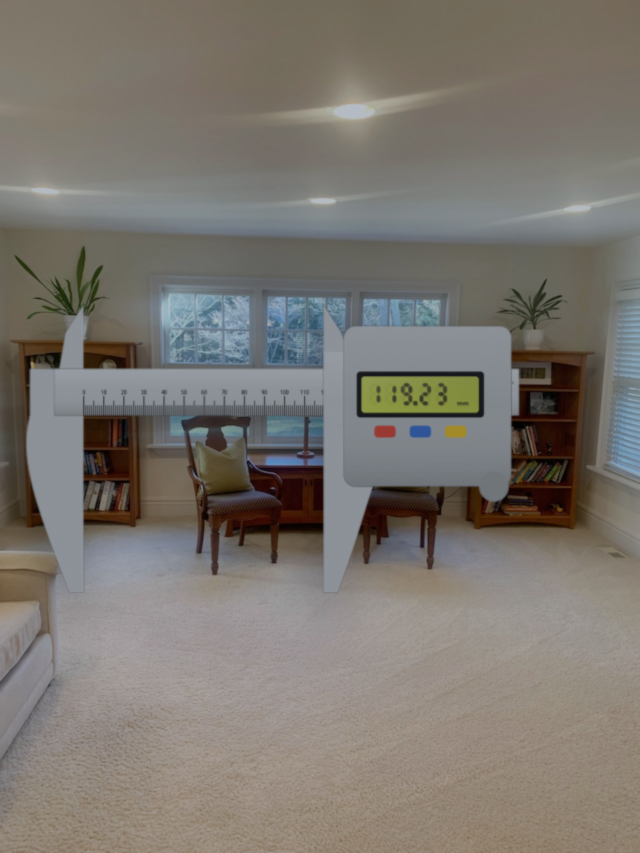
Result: 119.23 (mm)
